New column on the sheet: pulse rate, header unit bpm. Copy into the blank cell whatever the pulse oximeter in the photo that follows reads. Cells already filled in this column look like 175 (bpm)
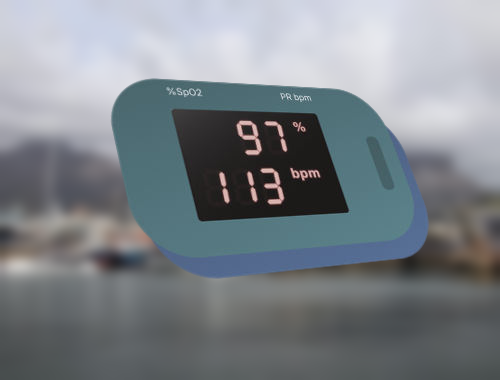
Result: 113 (bpm)
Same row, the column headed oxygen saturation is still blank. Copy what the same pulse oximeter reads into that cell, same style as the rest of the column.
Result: 97 (%)
